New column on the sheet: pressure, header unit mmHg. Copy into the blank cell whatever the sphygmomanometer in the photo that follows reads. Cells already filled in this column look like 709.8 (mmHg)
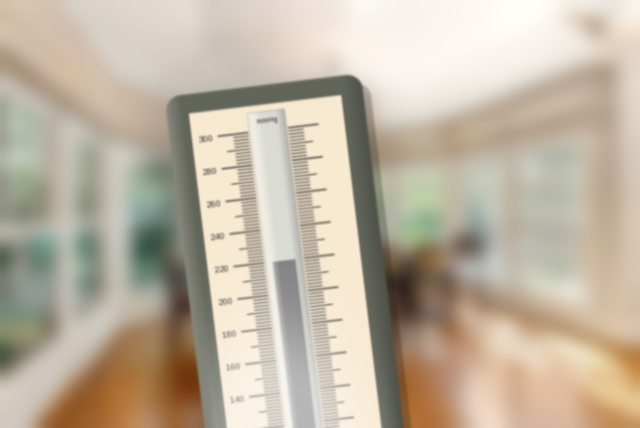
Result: 220 (mmHg)
